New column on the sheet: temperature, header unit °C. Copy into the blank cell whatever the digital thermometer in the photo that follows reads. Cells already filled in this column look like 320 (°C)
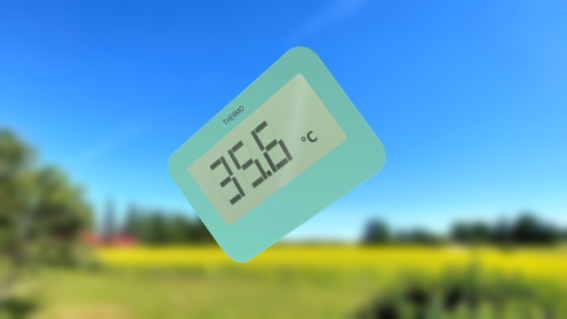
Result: 35.6 (°C)
